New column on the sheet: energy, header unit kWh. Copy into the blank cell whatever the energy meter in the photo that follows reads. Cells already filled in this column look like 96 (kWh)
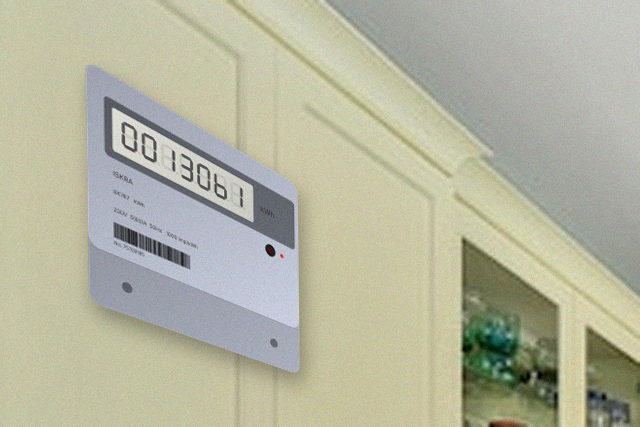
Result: 13061 (kWh)
